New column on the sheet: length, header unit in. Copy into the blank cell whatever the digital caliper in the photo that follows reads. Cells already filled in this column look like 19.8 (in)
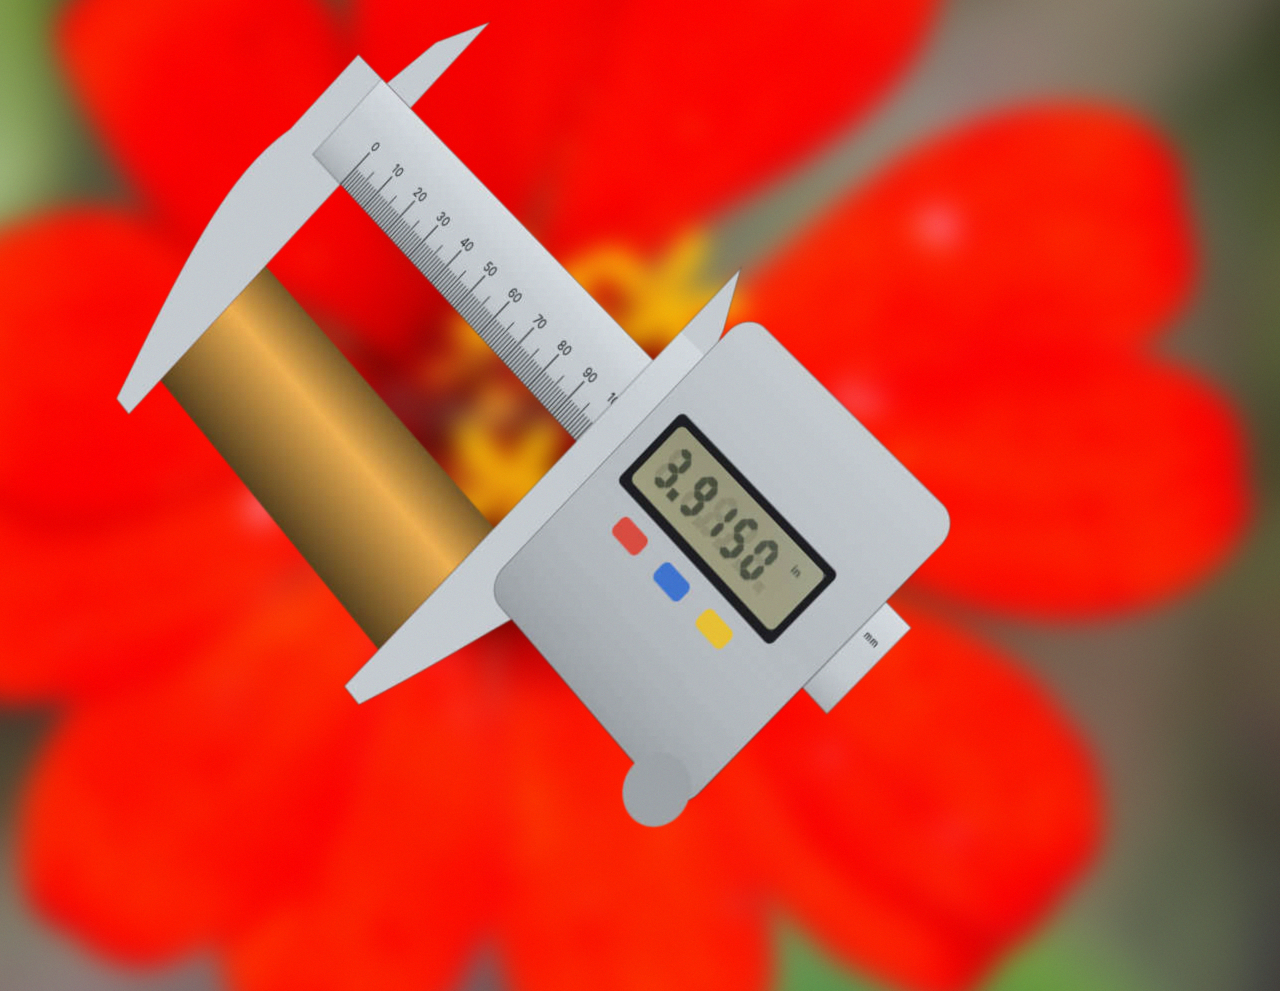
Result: 3.9150 (in)
